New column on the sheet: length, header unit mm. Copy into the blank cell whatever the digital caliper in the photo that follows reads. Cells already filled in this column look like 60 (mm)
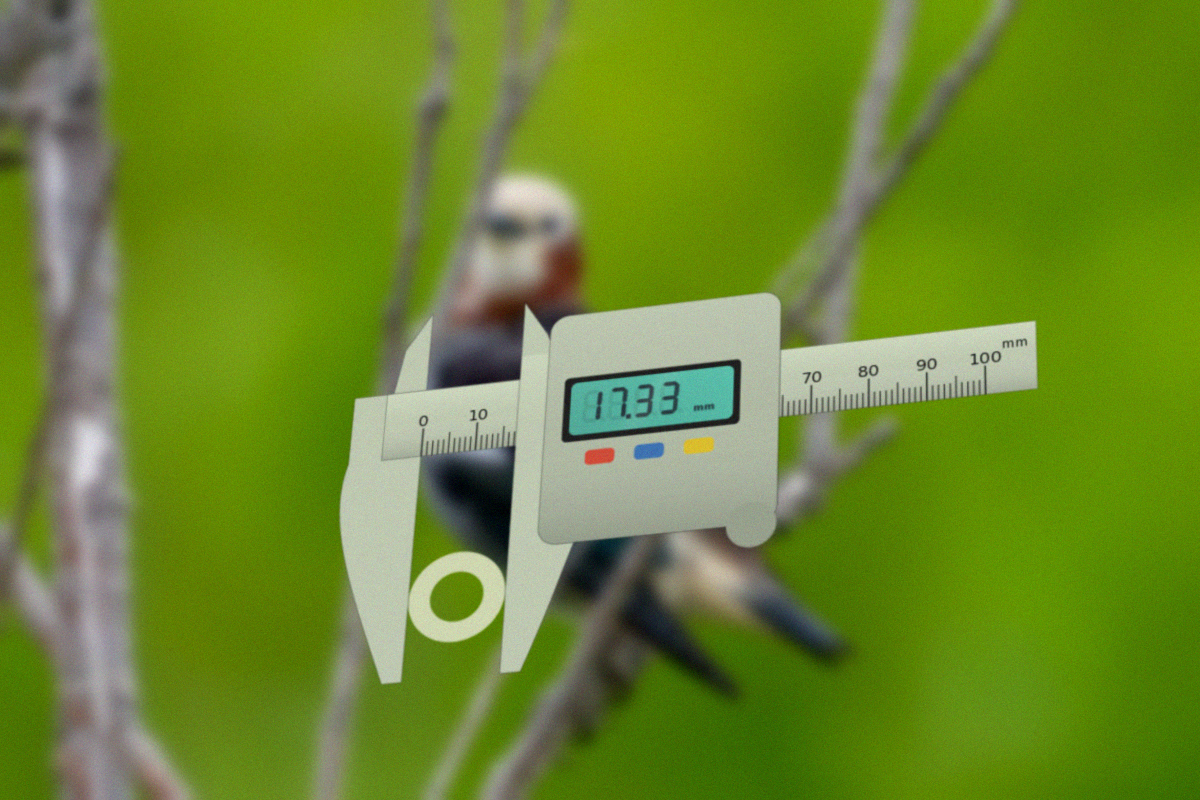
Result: 17.33 (mm)
